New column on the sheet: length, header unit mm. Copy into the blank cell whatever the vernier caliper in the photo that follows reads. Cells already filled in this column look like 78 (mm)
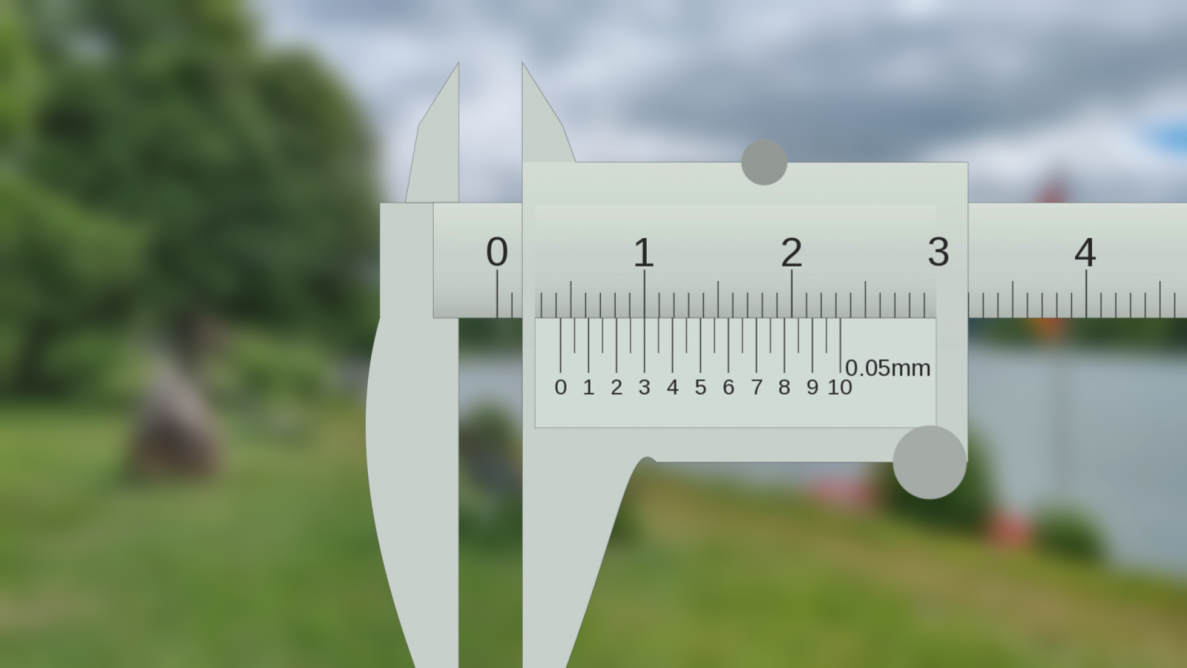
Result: 4.3 (mm)
